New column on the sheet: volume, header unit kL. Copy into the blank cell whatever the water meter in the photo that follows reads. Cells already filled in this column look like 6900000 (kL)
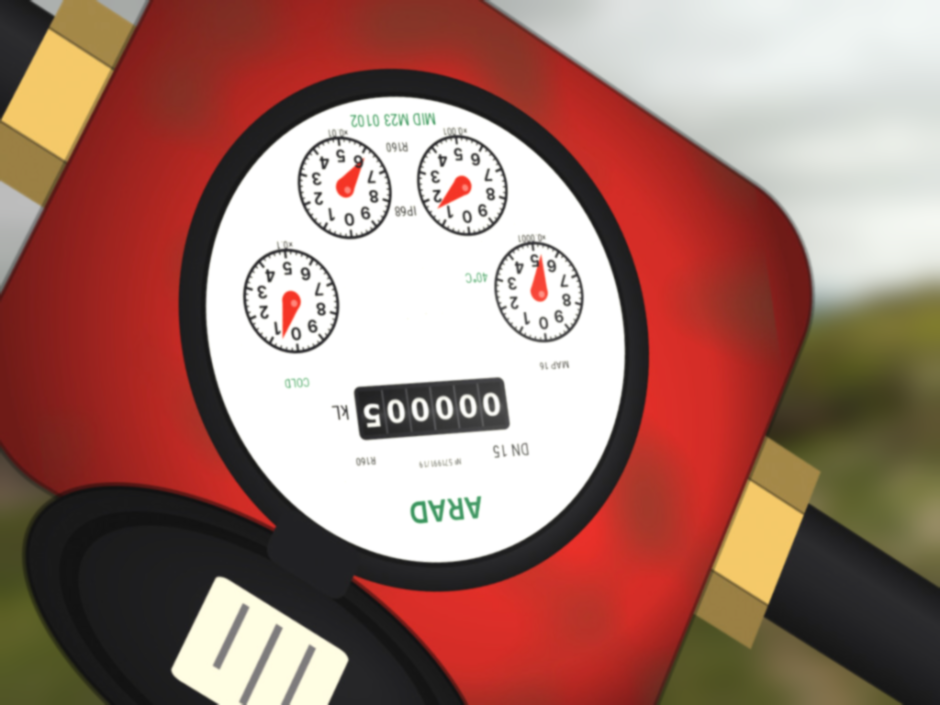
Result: 5.0615 (kL)
